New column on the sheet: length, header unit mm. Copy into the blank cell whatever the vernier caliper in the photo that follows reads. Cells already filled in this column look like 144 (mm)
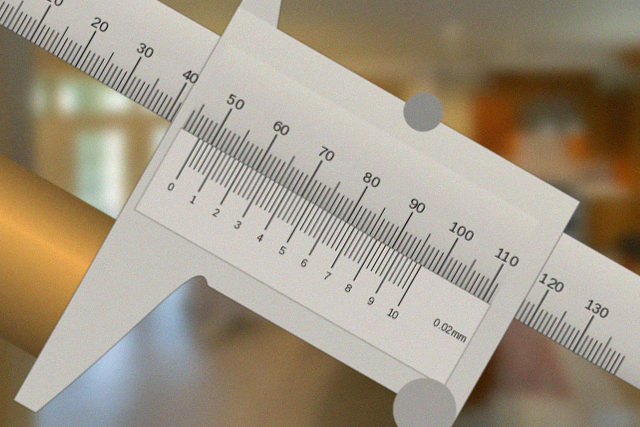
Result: 47.5 (mm)
